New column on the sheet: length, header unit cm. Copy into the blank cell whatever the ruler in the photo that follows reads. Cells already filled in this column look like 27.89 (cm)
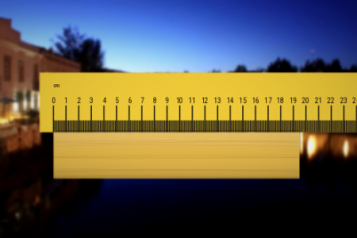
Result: 19.5 (cm)
